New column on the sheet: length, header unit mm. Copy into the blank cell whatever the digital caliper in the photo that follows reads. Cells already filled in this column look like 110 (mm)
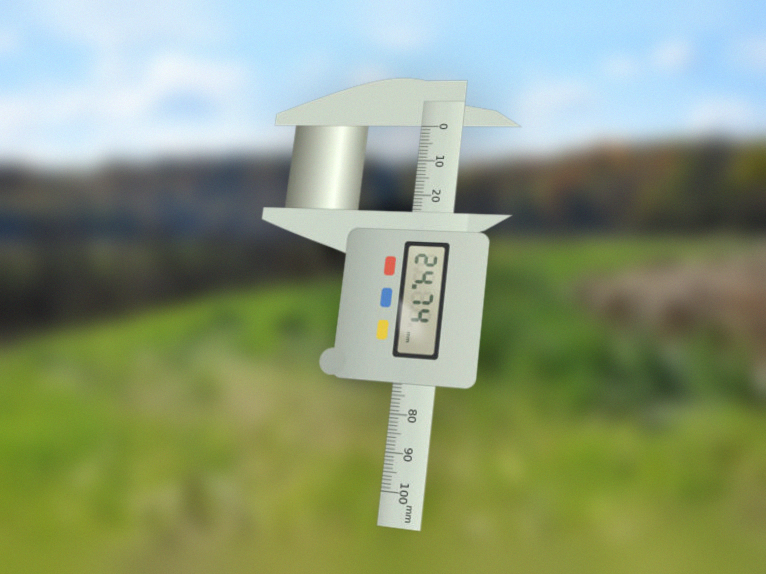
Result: 24.74 (mm)
